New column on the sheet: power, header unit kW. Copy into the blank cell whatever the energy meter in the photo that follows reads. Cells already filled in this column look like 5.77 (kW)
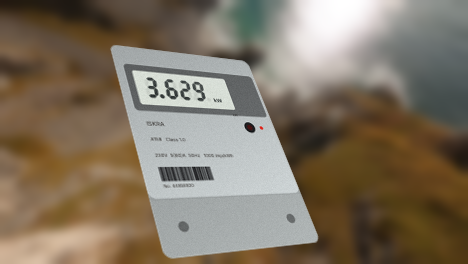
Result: 3.629 (kW)
